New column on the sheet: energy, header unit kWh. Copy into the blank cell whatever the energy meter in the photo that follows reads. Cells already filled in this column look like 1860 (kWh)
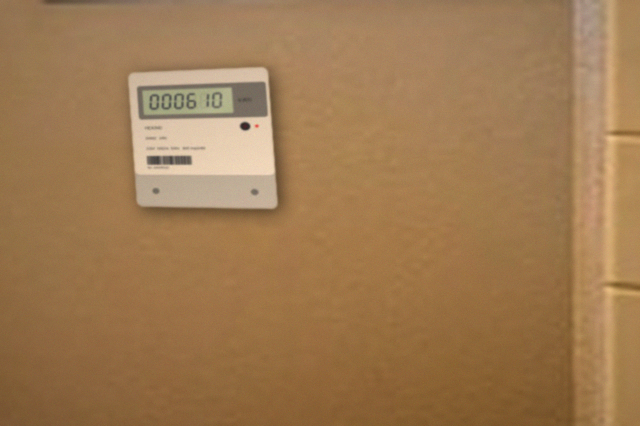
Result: 610 (kWh)
